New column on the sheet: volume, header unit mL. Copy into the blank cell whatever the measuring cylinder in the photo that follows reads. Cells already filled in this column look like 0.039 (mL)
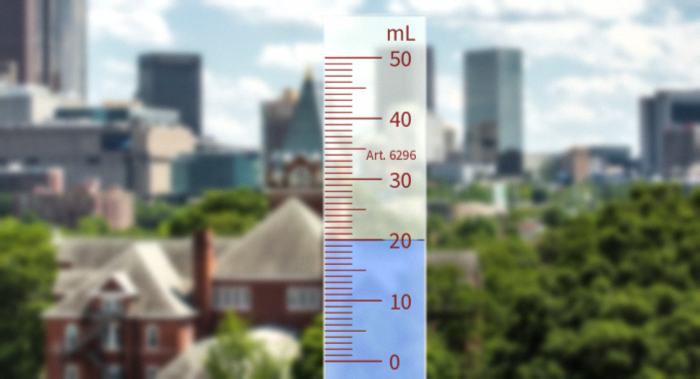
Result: 20 (mL)
